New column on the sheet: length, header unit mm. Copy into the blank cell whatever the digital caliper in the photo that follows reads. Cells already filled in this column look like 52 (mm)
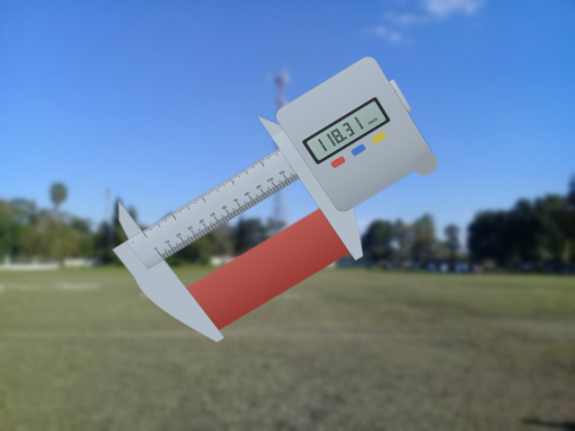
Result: 118.31 (mm)
